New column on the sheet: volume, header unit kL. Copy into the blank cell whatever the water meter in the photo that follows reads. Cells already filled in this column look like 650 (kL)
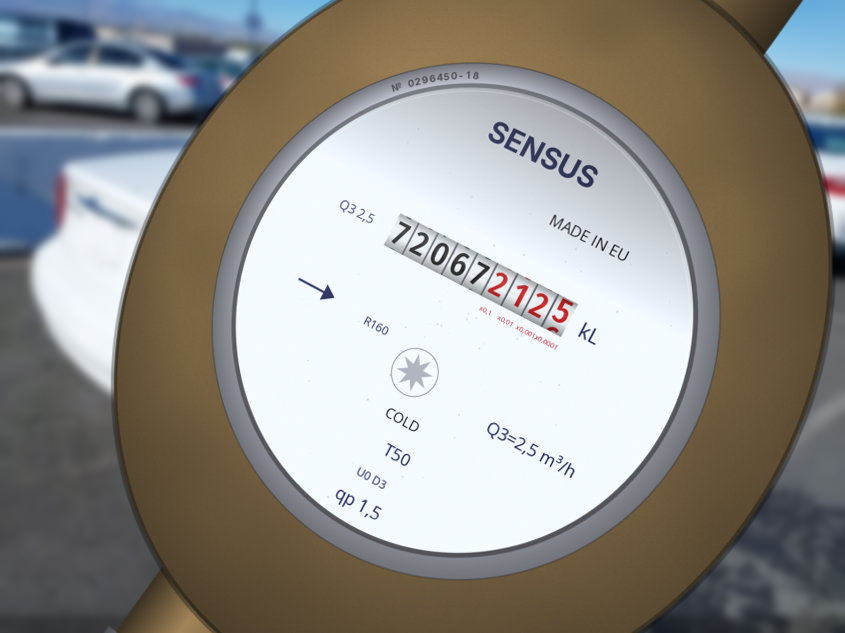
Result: 72067.2125 (kL)
